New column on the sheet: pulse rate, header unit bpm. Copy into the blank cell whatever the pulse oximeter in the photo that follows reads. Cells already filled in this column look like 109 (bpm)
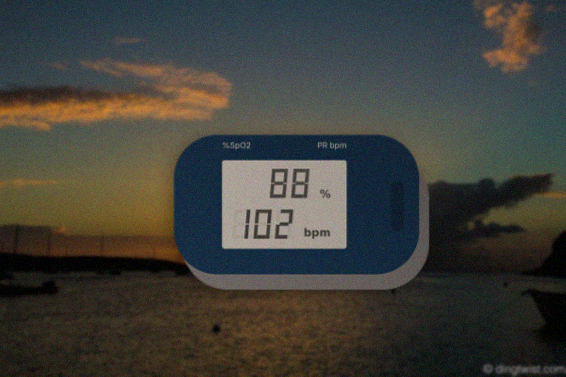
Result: 102 (bpm)
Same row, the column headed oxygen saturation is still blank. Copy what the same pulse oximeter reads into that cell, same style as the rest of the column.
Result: 88 (%)
